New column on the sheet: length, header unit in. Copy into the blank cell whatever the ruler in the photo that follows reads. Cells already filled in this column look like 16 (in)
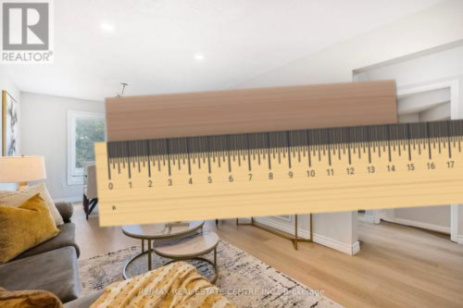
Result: 14.5 (in)
